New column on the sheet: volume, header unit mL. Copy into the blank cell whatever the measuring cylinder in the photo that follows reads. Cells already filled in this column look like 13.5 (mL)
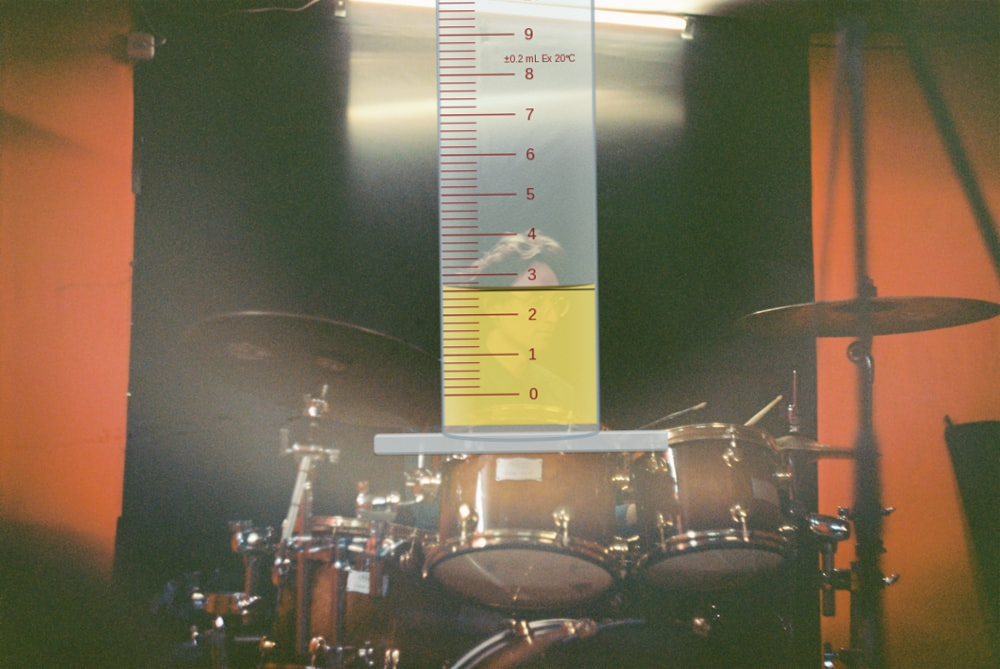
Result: 2.6 (mL)
